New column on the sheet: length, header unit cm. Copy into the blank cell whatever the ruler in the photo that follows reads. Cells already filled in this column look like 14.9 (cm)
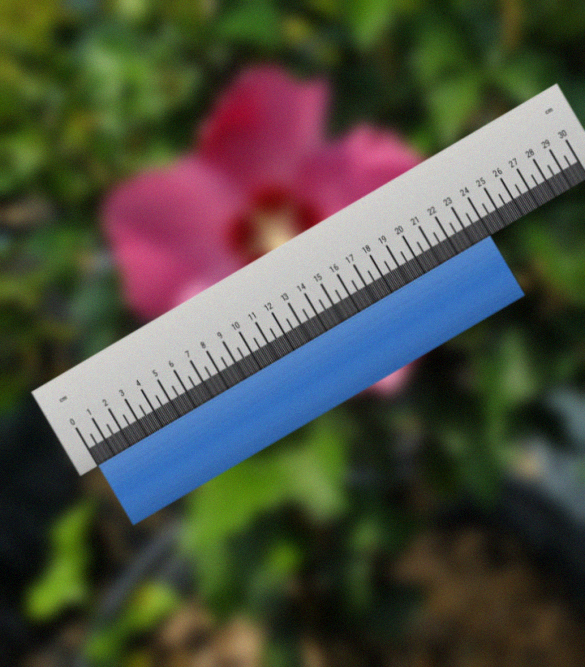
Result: 24 (cm)
